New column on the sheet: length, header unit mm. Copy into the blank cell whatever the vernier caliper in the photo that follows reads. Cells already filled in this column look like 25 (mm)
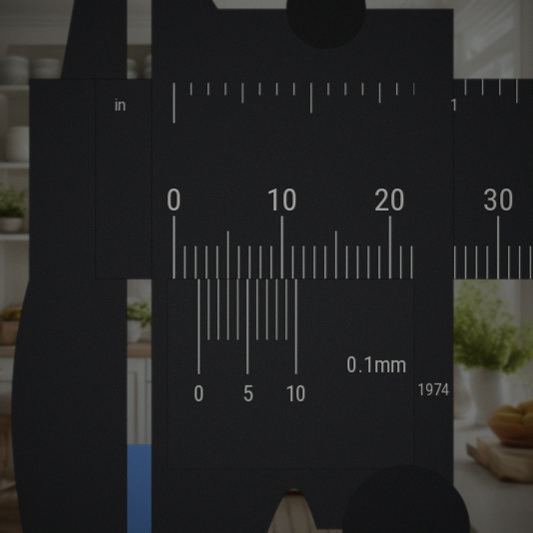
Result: 2.3 (mm)
